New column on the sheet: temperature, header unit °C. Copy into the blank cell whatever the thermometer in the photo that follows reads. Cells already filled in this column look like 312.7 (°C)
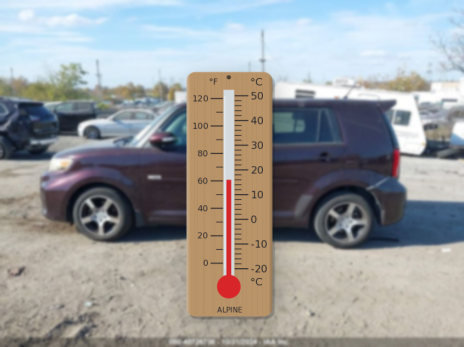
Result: 16 (°C)
